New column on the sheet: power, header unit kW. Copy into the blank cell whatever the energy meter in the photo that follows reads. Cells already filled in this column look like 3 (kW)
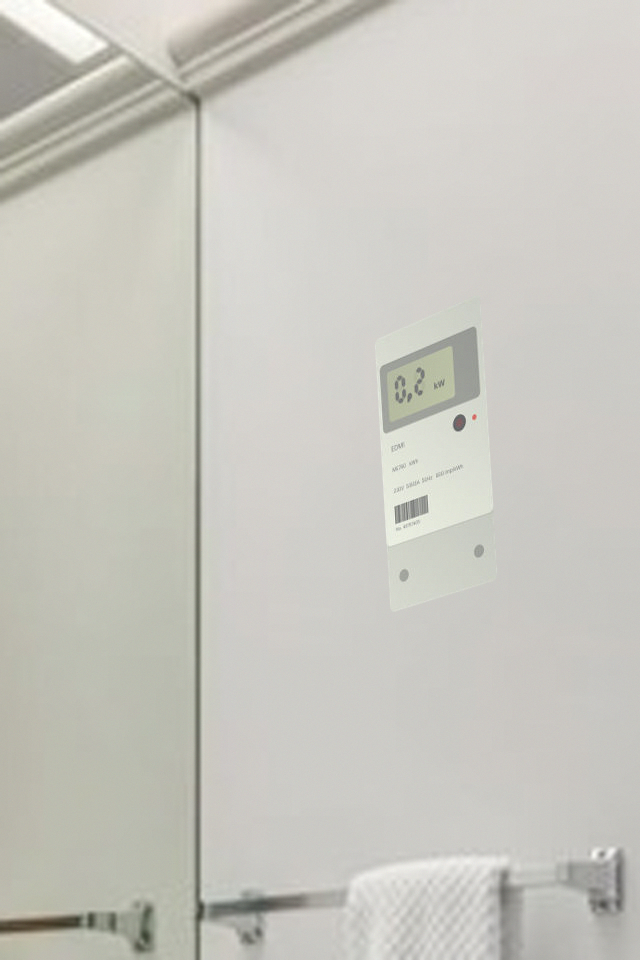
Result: 0.2 (kW)
